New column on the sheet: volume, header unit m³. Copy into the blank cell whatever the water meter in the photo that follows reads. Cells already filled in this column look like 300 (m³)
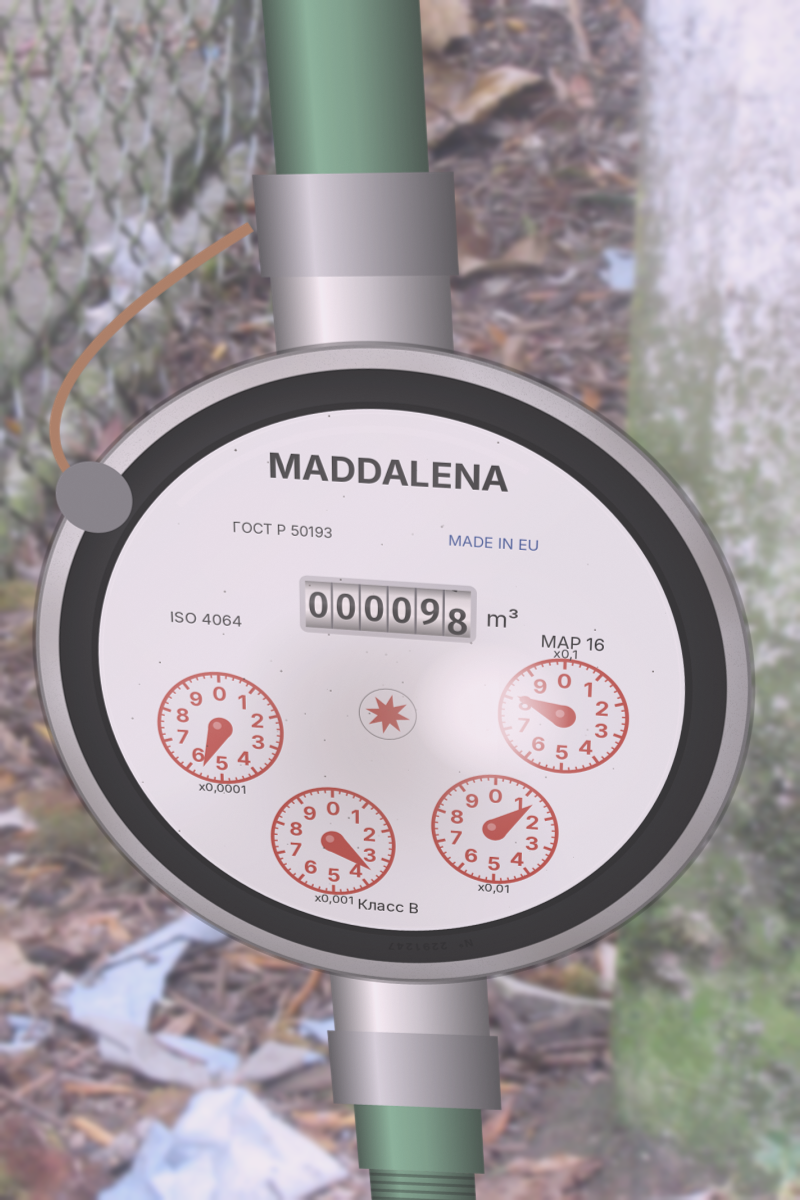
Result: 97.8135 (m³)
